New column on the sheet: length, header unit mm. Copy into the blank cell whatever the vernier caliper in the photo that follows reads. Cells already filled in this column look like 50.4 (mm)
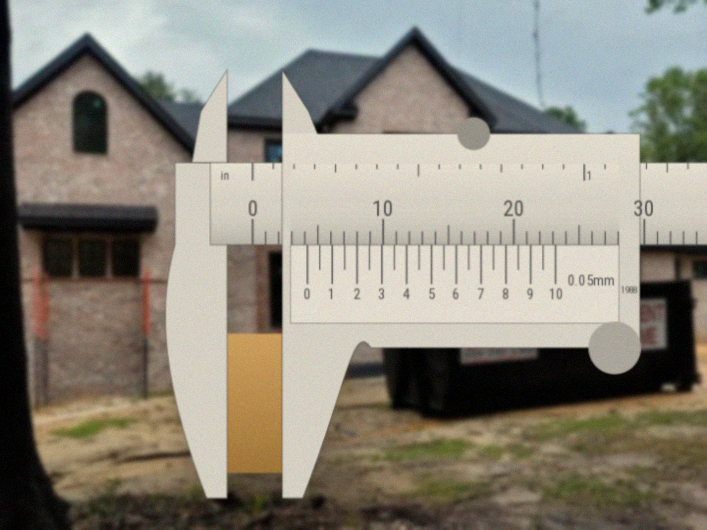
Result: 4.2 (mm)
